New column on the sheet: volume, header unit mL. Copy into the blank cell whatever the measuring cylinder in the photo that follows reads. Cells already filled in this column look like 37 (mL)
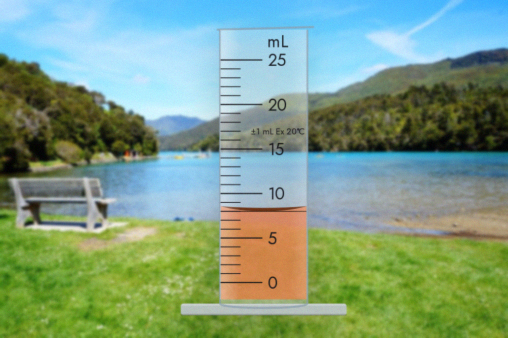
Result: 8 (mL)
